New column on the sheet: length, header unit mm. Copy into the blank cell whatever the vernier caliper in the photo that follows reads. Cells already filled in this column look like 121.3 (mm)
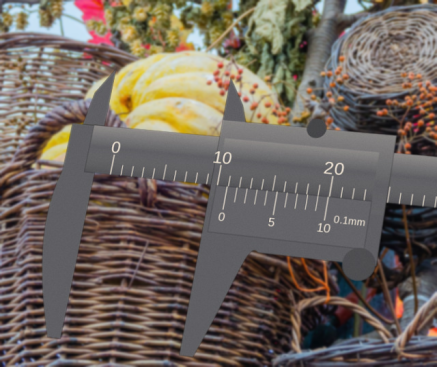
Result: 10.9 (mm)
